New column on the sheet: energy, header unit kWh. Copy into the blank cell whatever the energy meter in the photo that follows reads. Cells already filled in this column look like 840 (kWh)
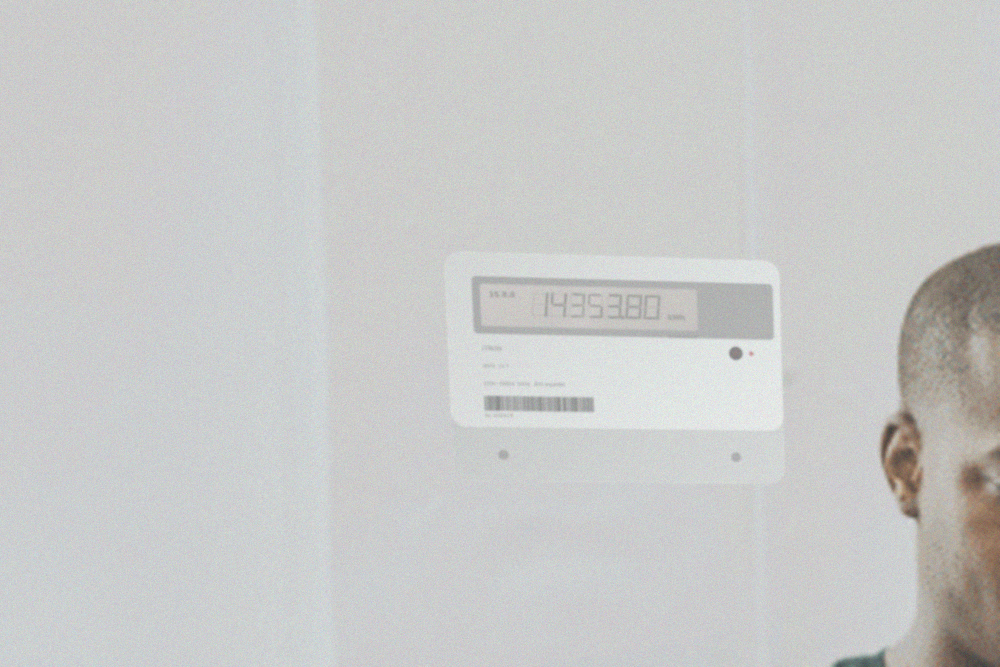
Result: 14353.80 (kWh)
